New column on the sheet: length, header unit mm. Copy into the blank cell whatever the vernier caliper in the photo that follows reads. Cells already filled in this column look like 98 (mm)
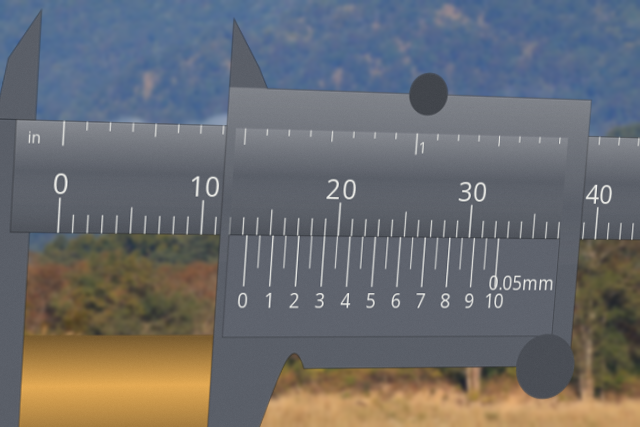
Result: 13.3 (mm)
